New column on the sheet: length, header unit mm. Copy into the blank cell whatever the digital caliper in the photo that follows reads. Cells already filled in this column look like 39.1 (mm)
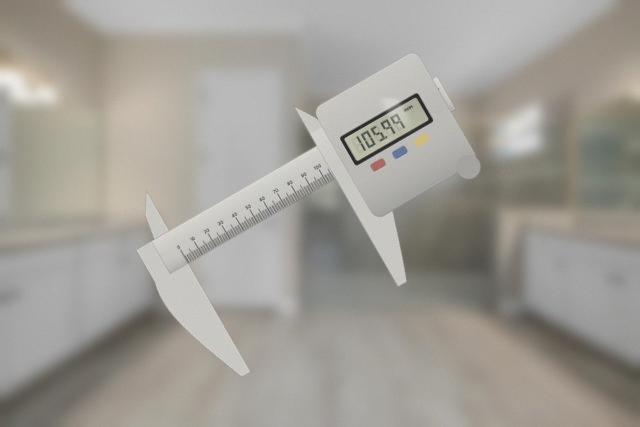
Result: 105.99 (mm)
